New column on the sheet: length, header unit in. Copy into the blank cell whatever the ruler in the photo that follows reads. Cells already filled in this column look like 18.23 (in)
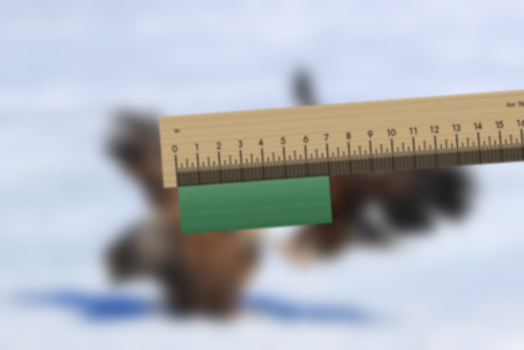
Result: 7 (in)
